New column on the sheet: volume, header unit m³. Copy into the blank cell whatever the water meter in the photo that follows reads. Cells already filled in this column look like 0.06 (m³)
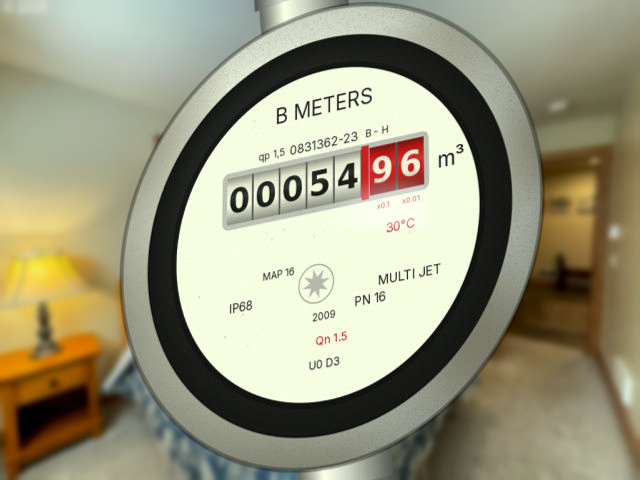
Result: 54.96 (m³)
